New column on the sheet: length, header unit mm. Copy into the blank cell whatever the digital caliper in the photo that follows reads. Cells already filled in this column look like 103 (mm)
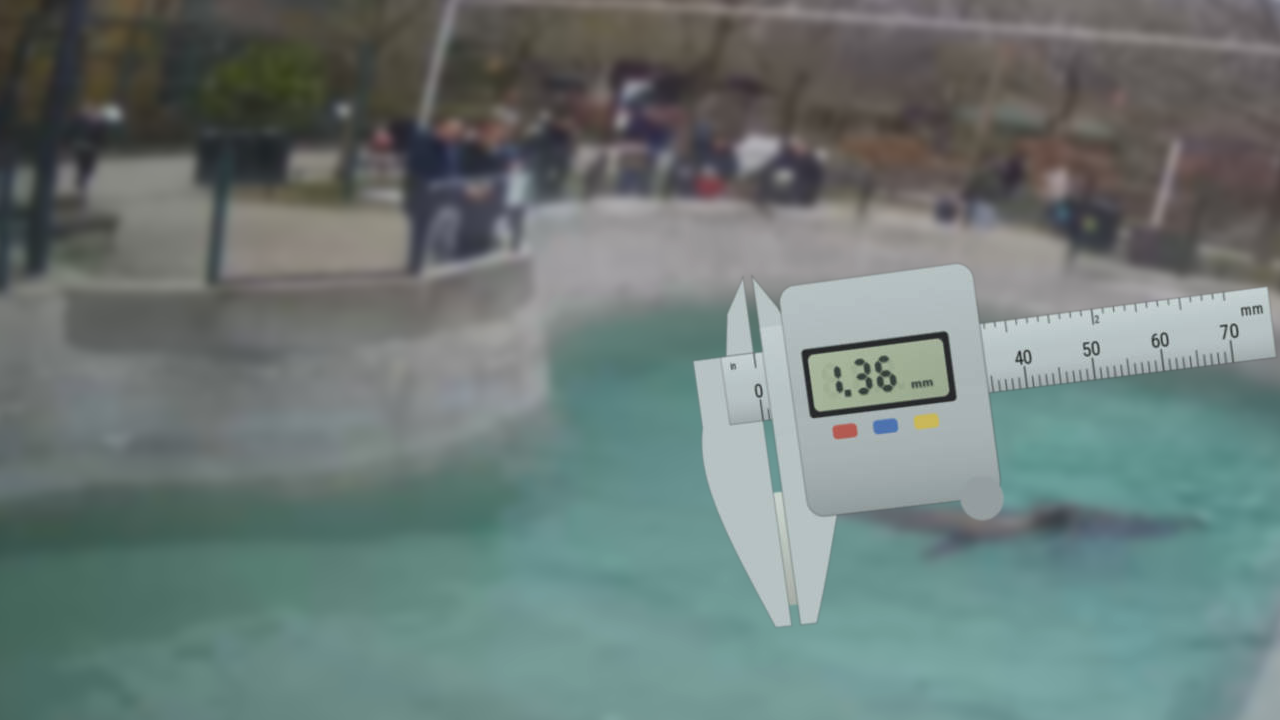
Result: 1.36 (mm)
